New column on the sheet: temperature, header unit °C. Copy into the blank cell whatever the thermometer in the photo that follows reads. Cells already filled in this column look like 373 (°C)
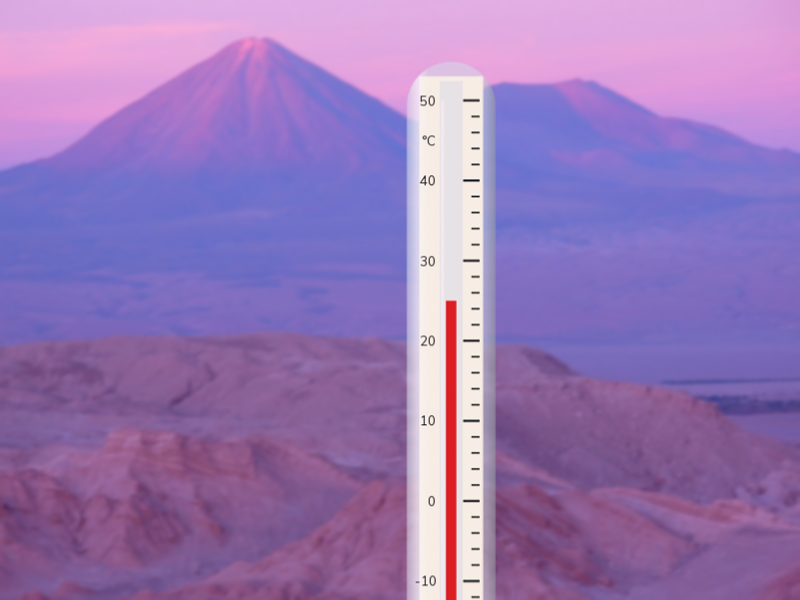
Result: 25 (°C)
